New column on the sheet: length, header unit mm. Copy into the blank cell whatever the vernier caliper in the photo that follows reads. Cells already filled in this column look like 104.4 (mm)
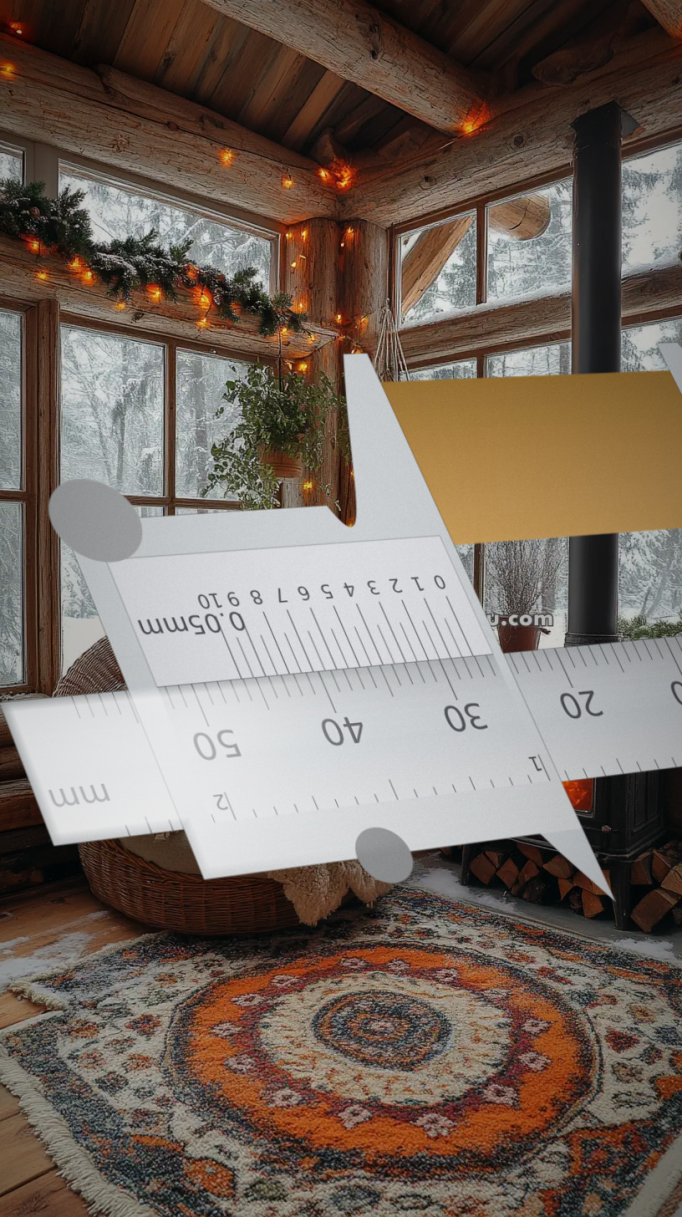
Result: 27.1 (mm)
